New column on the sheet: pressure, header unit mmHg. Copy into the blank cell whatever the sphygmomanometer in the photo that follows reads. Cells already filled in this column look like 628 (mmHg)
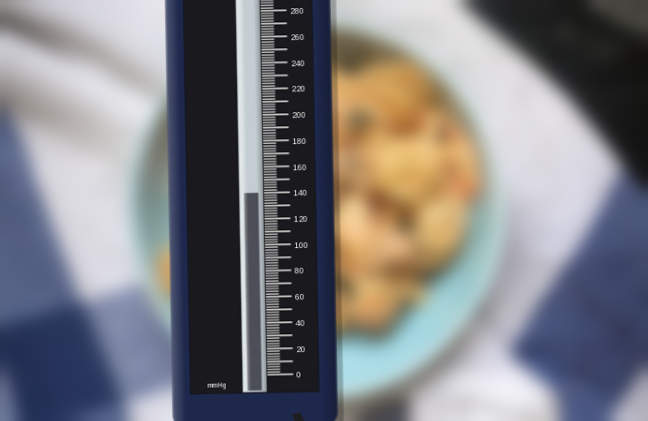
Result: 140 (mmHg)
